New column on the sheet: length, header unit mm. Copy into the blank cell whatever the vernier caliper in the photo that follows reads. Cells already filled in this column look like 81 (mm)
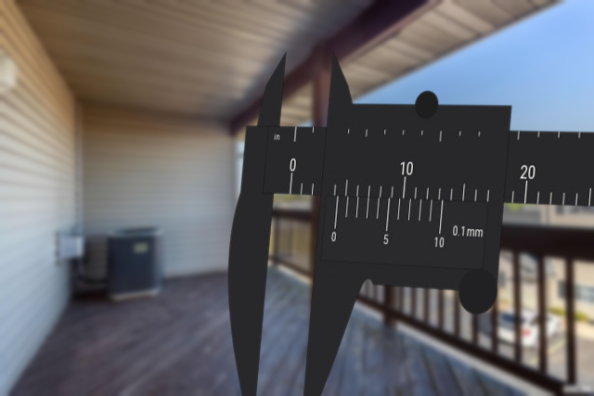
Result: 4.3 (mm)
